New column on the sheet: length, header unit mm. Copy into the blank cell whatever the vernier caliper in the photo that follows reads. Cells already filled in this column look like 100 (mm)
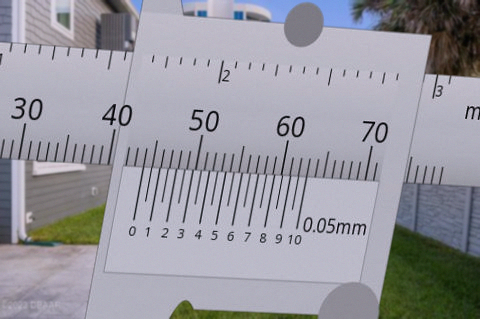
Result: 44.0 (mm)
